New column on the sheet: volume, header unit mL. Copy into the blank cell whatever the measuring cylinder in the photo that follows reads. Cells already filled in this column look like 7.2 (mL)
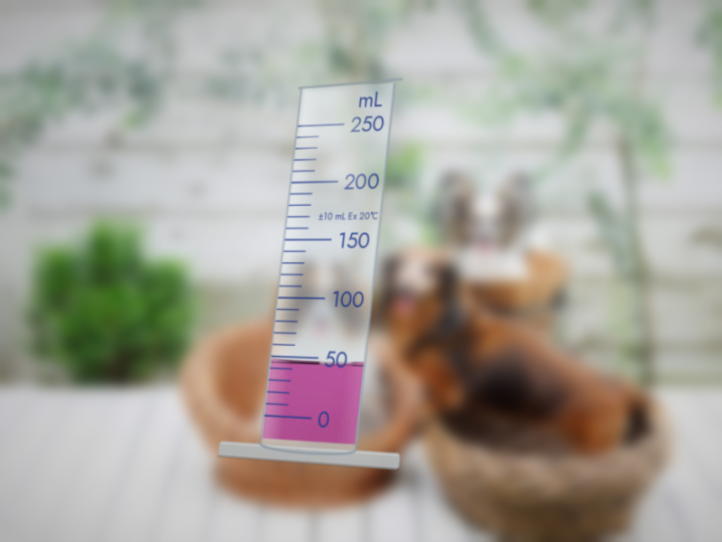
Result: 45 (mL)
